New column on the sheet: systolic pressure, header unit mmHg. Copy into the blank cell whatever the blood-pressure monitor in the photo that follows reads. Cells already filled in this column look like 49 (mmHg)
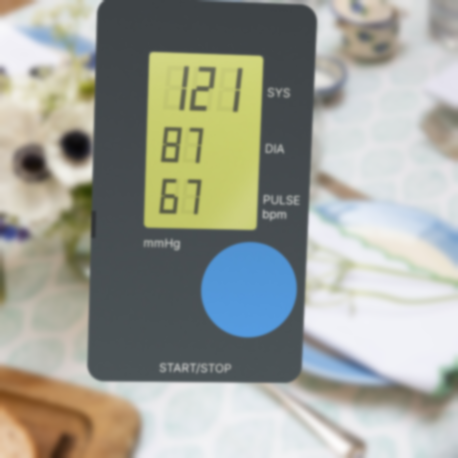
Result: 121 (mmHg)
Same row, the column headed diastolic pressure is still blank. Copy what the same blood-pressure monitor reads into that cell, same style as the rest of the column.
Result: 87 (mmHg)
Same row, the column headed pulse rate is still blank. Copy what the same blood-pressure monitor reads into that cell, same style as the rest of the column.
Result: 67 (bpm)
